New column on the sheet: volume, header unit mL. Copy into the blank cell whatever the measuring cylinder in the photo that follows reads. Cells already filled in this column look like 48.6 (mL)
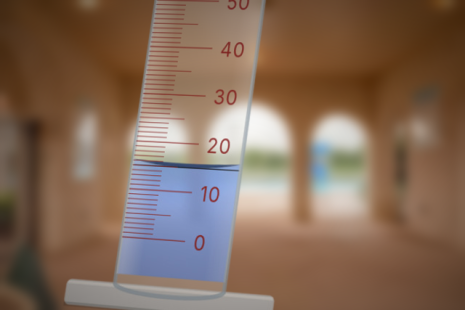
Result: 15 (mL)
